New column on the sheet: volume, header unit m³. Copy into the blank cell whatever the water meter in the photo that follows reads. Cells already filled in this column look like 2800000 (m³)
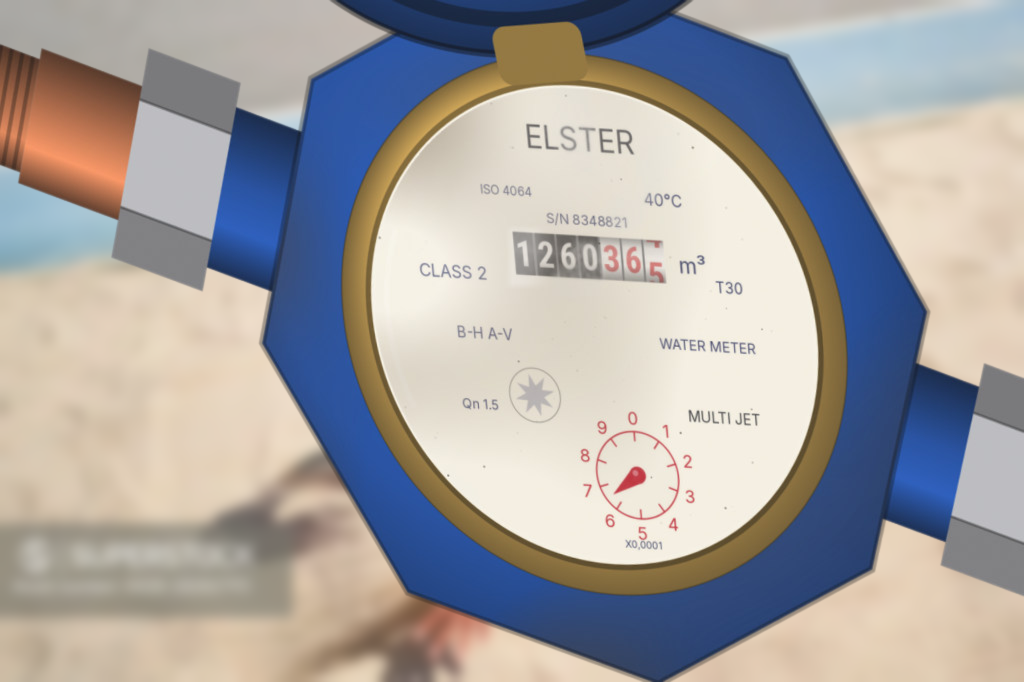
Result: 1260.3646 (m³)
